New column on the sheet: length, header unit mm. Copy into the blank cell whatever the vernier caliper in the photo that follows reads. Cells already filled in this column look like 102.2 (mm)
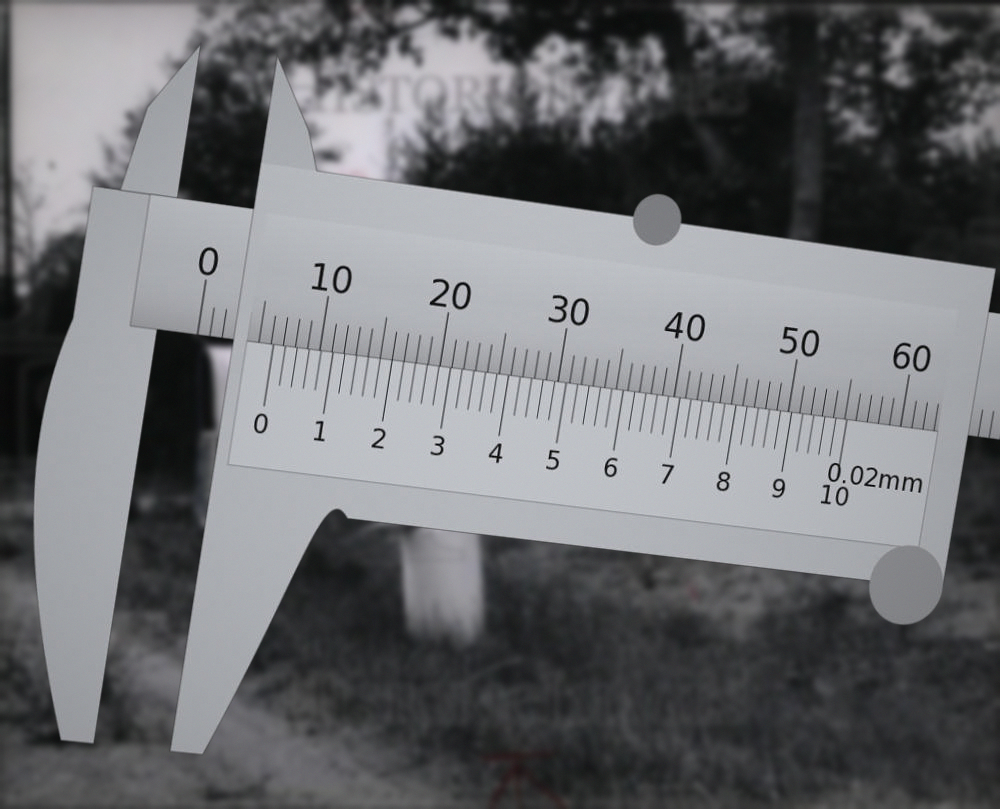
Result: 6.2 (mm)
